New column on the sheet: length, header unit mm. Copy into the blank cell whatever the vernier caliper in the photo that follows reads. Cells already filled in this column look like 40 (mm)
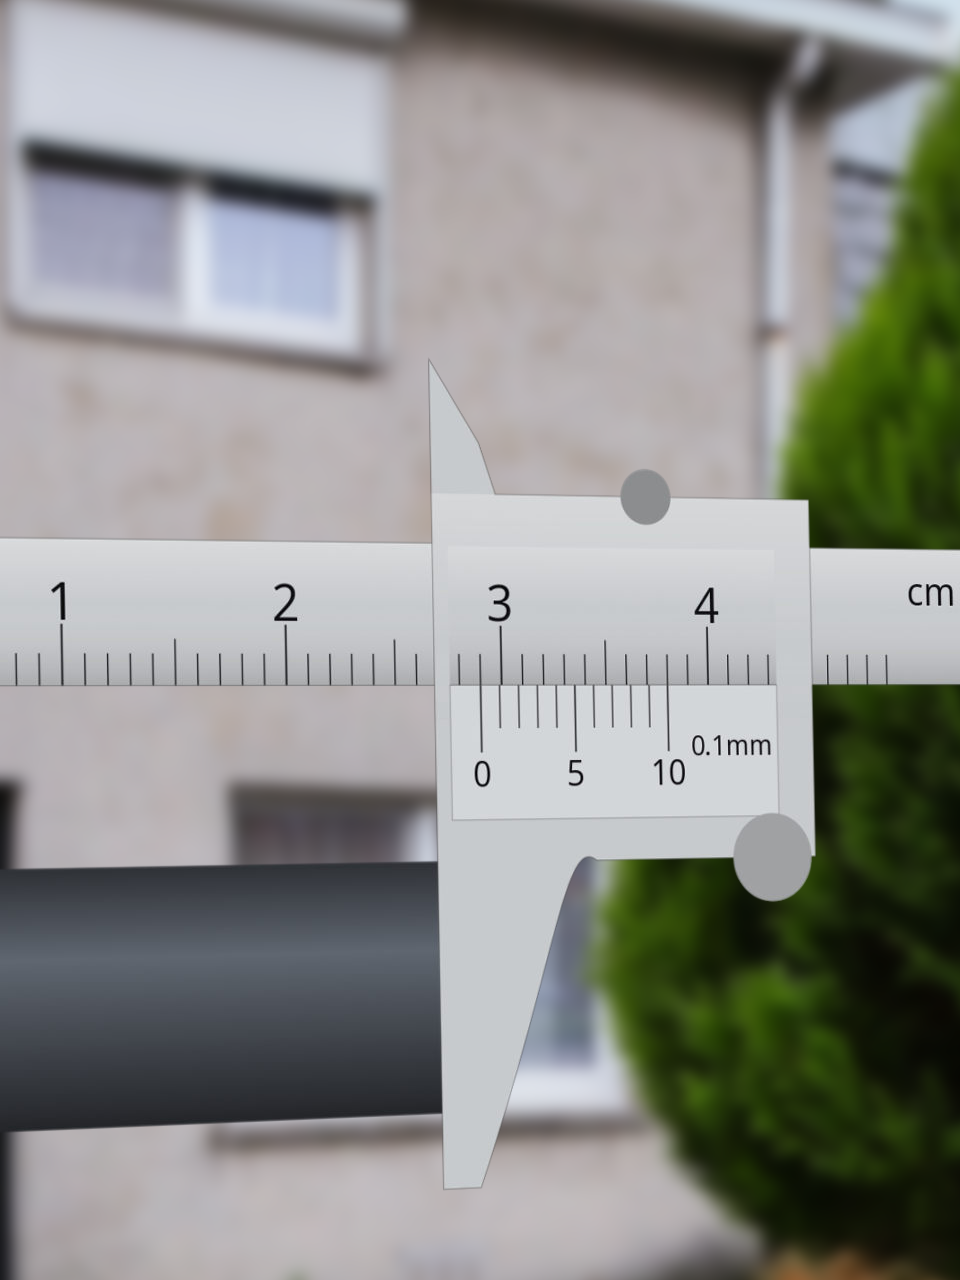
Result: 29.0 (mm)
